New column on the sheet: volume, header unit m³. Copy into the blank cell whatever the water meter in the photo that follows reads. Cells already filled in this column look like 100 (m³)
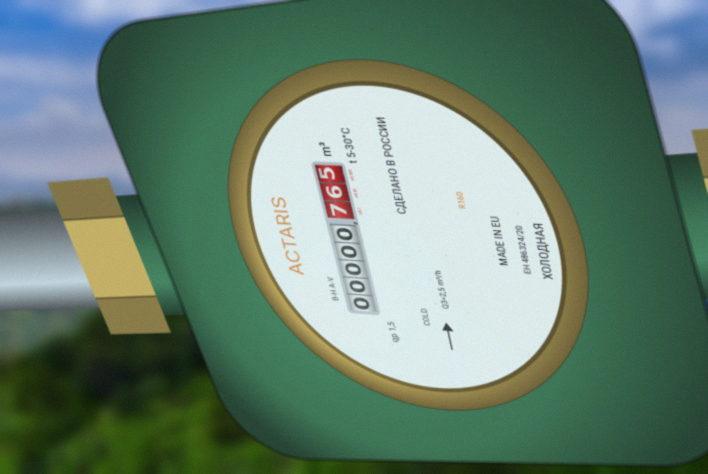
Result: 0.765 (m³)
